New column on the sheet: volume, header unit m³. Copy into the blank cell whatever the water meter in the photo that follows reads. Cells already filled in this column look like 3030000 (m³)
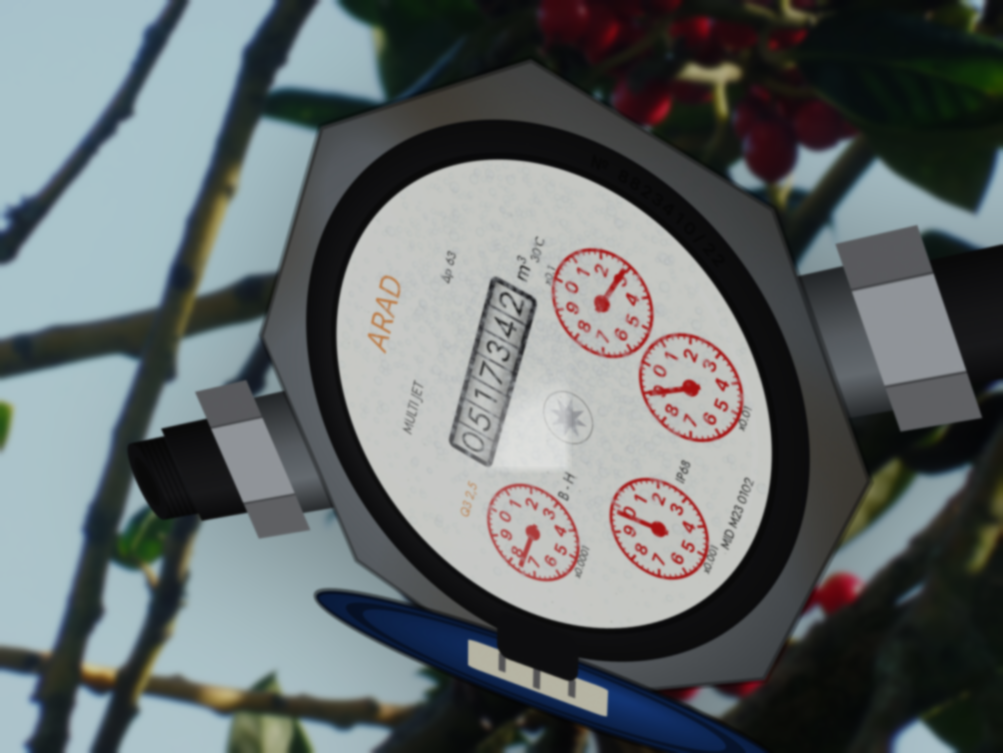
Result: 517342.2897 (m³)
